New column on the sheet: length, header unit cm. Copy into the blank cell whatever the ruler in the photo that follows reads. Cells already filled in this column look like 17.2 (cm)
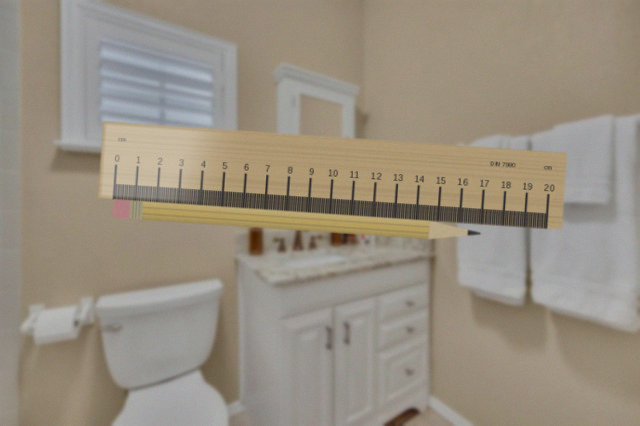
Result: 17 (cm)
